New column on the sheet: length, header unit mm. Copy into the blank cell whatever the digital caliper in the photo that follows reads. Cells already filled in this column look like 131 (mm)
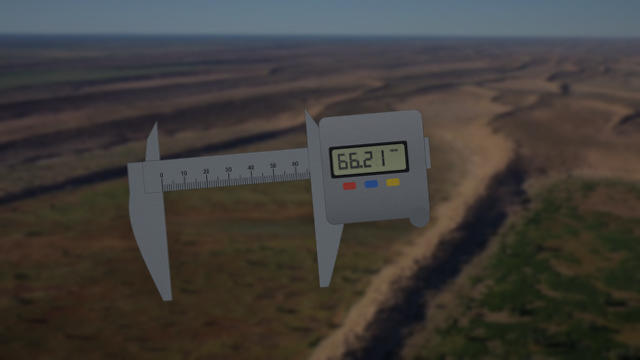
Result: 66.21 (mm)
